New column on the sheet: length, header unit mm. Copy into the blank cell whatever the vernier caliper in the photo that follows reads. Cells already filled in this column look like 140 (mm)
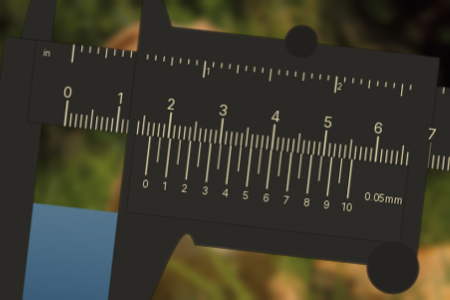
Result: 16.5 (mm)
